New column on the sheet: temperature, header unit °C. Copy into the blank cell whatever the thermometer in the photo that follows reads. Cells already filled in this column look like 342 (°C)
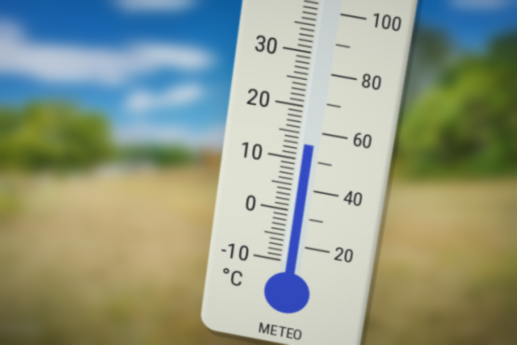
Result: 13 (°C)
